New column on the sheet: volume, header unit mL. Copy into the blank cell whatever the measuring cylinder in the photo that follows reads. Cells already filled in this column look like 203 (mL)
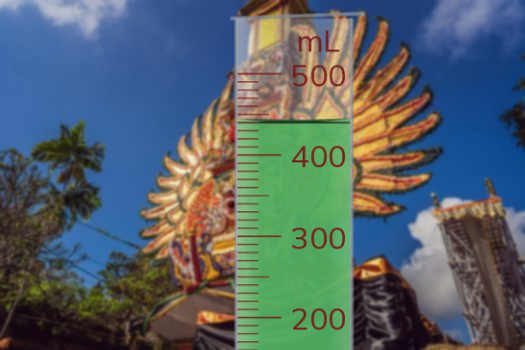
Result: 440 (mL)
